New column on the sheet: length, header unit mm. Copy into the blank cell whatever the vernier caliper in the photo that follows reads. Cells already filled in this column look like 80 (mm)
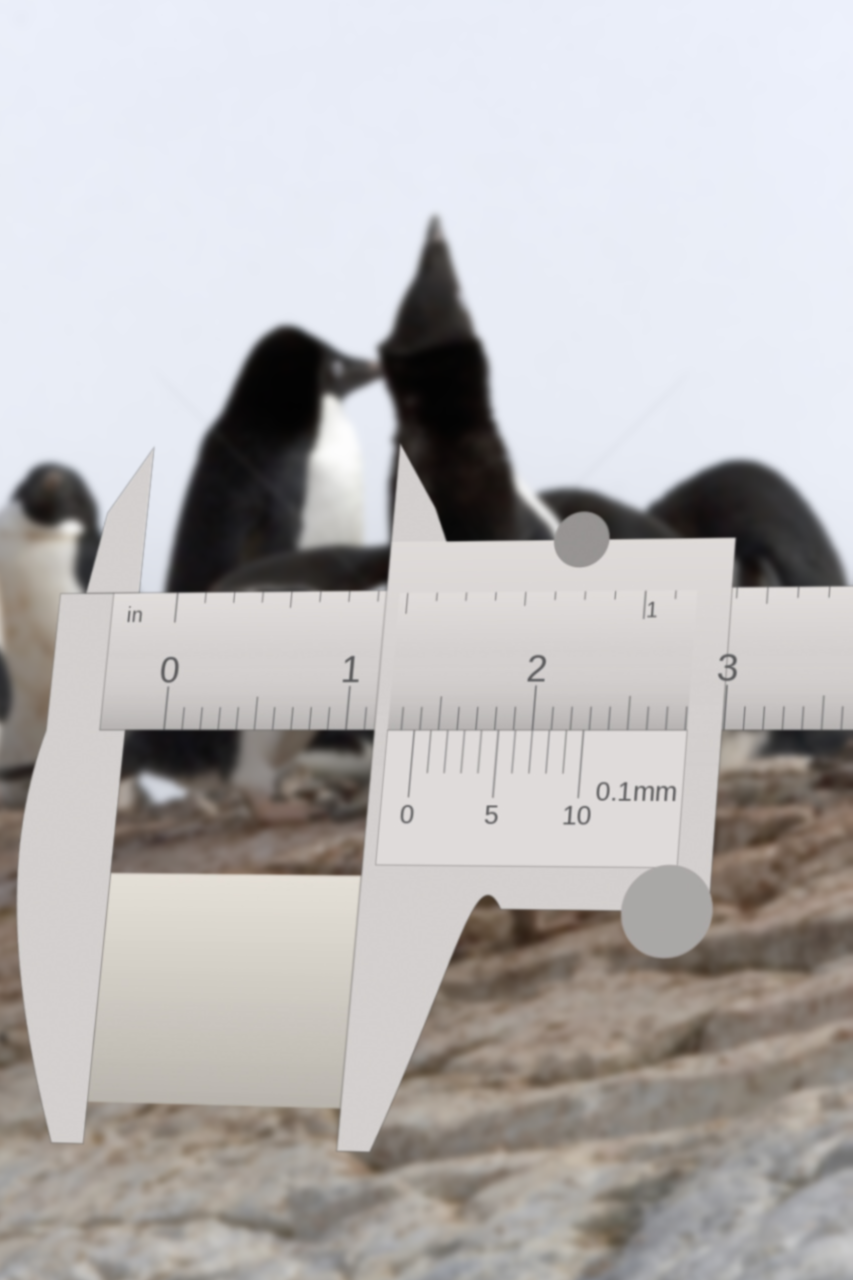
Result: 13.7 (mm)
